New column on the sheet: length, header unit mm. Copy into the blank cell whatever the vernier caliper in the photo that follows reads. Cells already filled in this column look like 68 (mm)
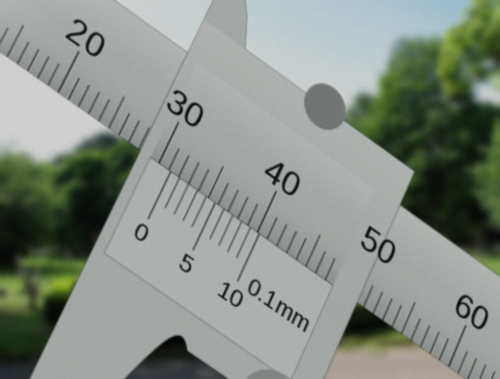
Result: 31.2 (mm)
